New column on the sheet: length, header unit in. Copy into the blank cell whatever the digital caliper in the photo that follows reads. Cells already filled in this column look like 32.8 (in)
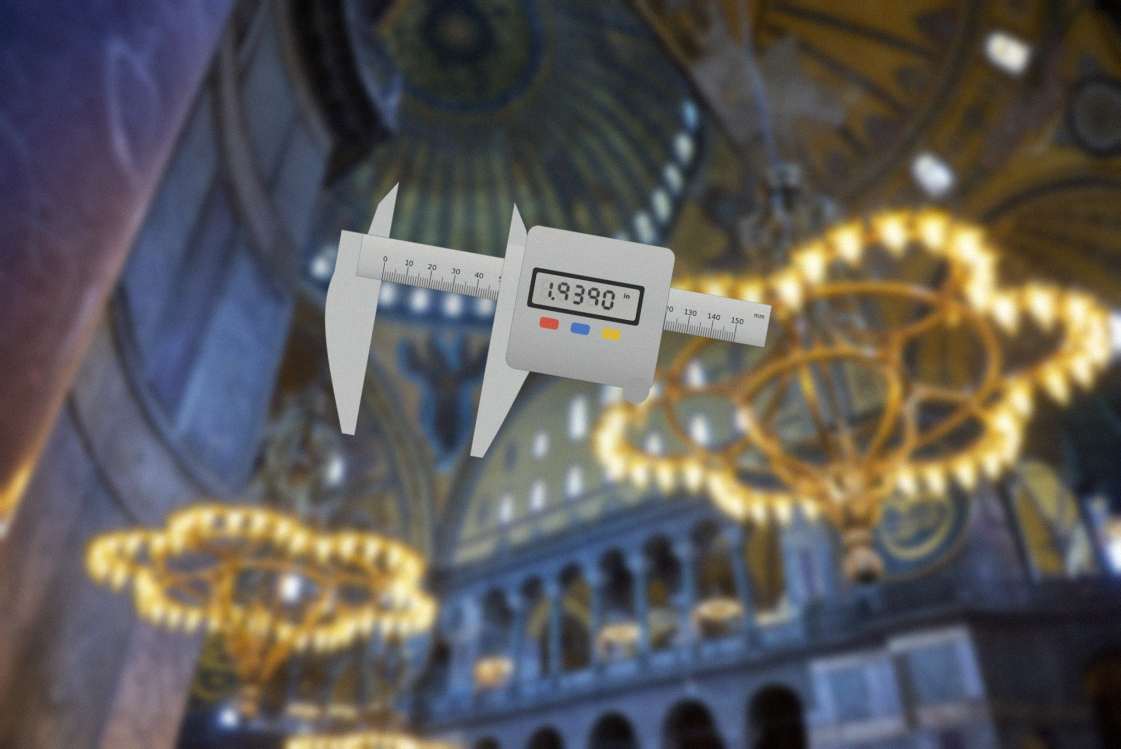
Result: 1.9390 (in)
